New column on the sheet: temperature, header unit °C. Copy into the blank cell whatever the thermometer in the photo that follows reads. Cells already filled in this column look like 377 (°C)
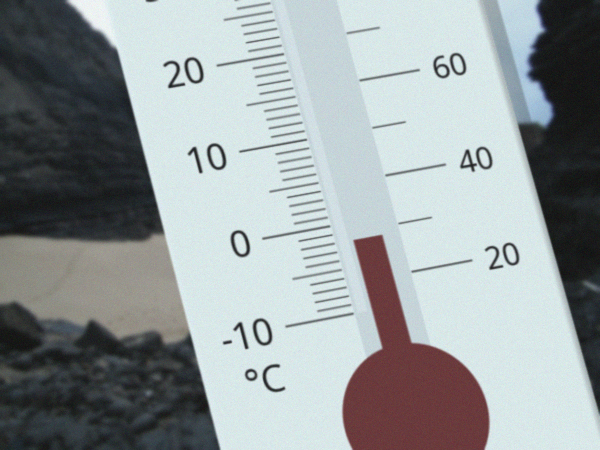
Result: -2 (°C)
